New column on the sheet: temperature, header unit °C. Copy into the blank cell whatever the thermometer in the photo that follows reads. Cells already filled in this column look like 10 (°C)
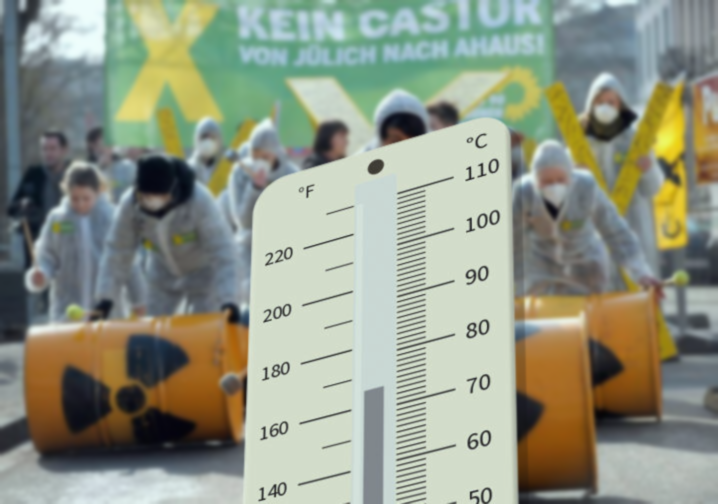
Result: 74 (°C)
